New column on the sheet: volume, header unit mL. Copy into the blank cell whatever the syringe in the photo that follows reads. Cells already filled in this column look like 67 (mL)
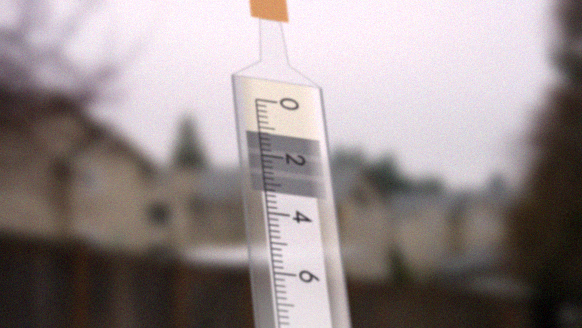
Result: 1.2 (mL)
